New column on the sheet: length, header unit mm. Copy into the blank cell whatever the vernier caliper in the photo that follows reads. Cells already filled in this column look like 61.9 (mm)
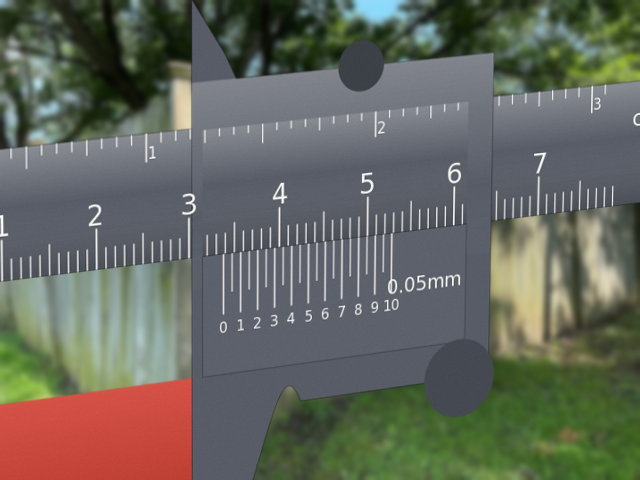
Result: 33.8 (mm)
